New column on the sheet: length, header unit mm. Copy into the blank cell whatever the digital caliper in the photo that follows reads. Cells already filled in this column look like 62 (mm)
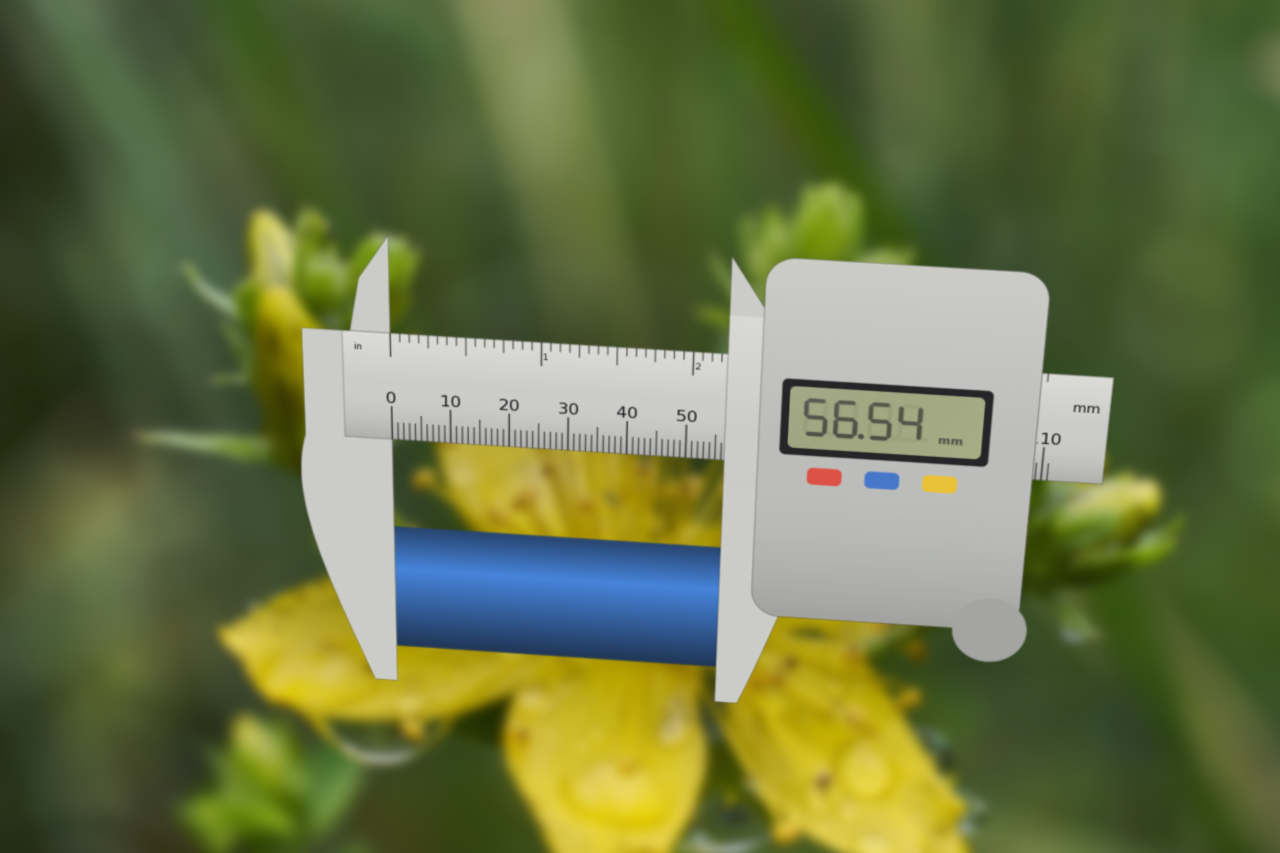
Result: 56.54 (mm)
